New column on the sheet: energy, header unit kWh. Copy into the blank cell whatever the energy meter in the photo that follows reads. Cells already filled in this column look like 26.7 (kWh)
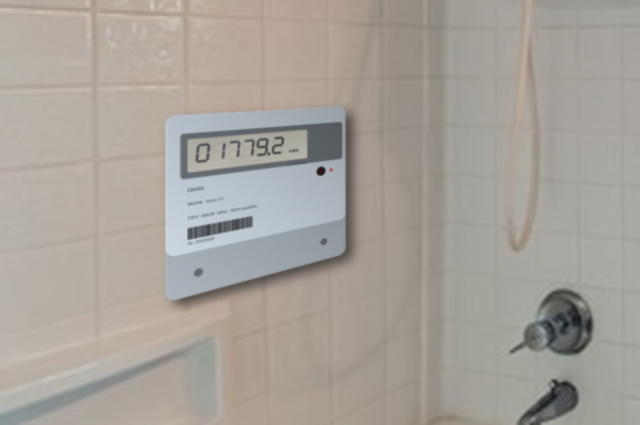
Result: 1779.2 (kWh)
